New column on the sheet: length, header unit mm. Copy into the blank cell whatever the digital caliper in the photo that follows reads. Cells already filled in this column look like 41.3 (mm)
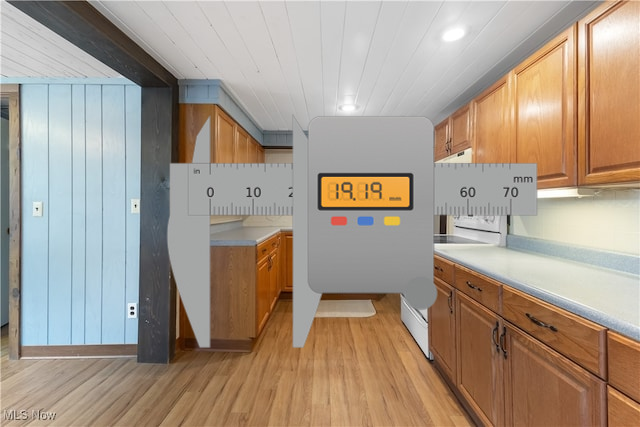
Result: 19.19 (mm)
